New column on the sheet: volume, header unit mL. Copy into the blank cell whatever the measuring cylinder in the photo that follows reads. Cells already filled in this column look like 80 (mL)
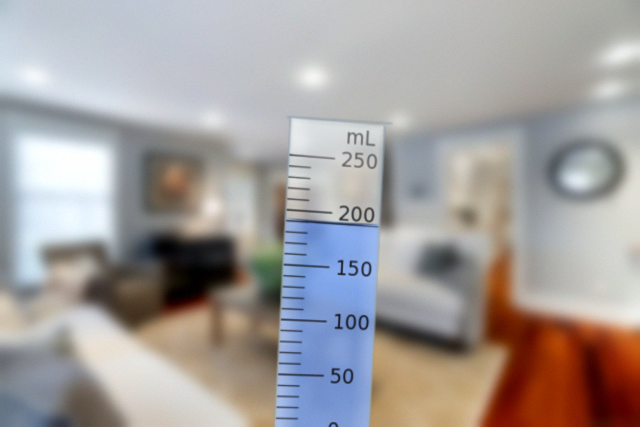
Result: 190 (mL)
